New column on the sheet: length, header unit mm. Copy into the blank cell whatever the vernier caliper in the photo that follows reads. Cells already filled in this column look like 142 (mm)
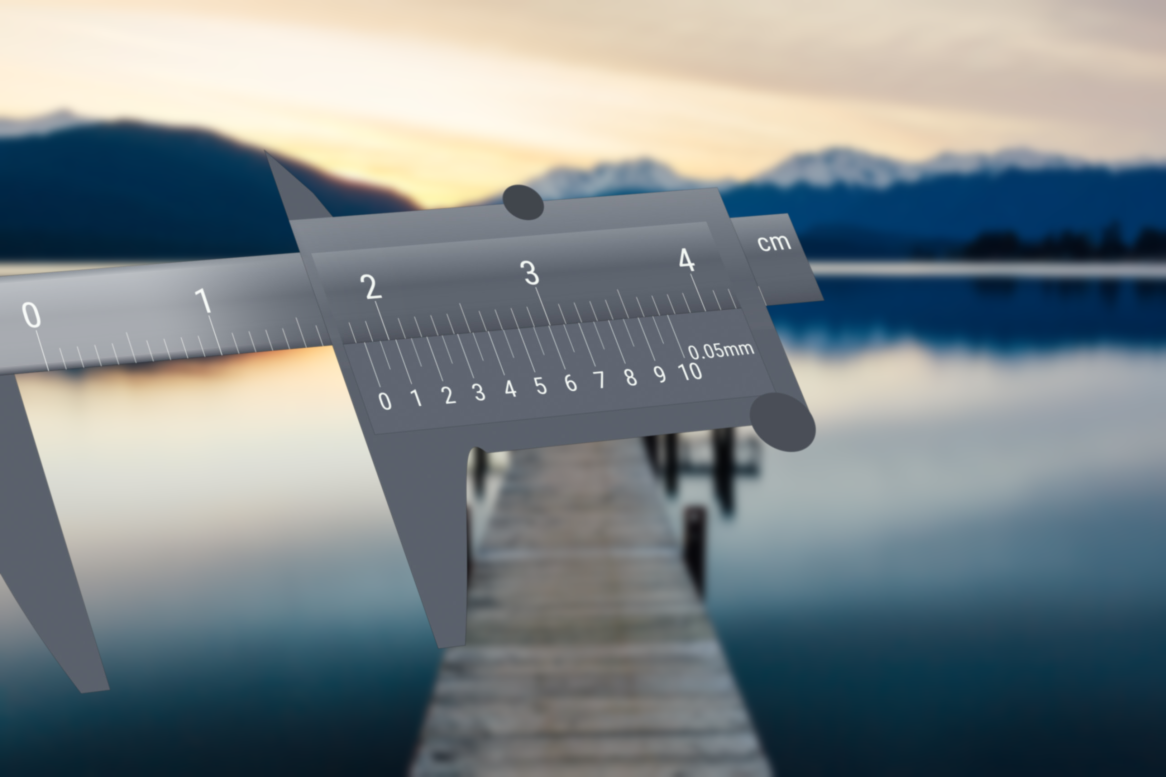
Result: 18.5 (mm)
